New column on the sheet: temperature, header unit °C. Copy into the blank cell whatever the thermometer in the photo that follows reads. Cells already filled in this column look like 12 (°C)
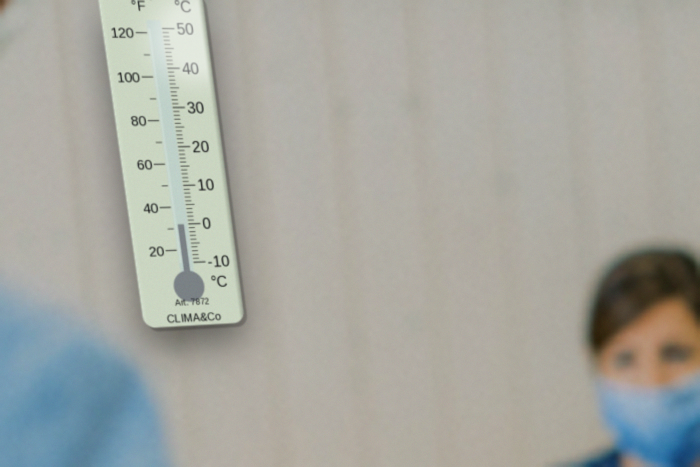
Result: 0 (°C)
